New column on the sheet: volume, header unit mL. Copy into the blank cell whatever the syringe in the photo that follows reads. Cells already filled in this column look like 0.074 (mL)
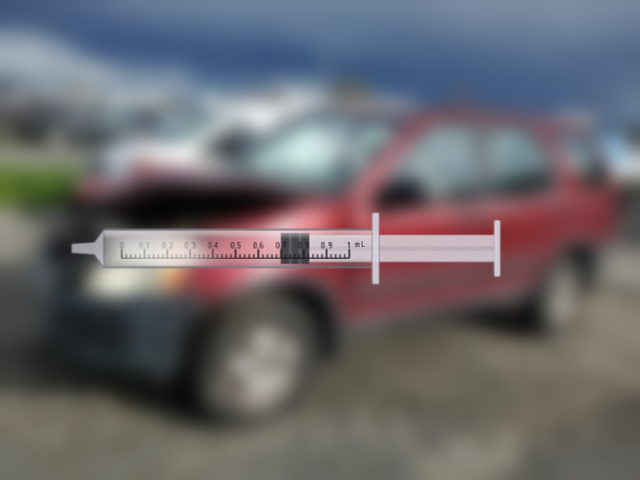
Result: 0.7 (mL)
